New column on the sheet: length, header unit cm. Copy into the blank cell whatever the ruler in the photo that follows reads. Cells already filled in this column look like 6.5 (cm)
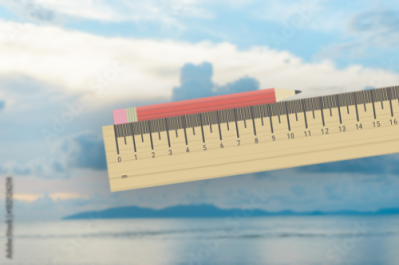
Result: 11 (cm)
